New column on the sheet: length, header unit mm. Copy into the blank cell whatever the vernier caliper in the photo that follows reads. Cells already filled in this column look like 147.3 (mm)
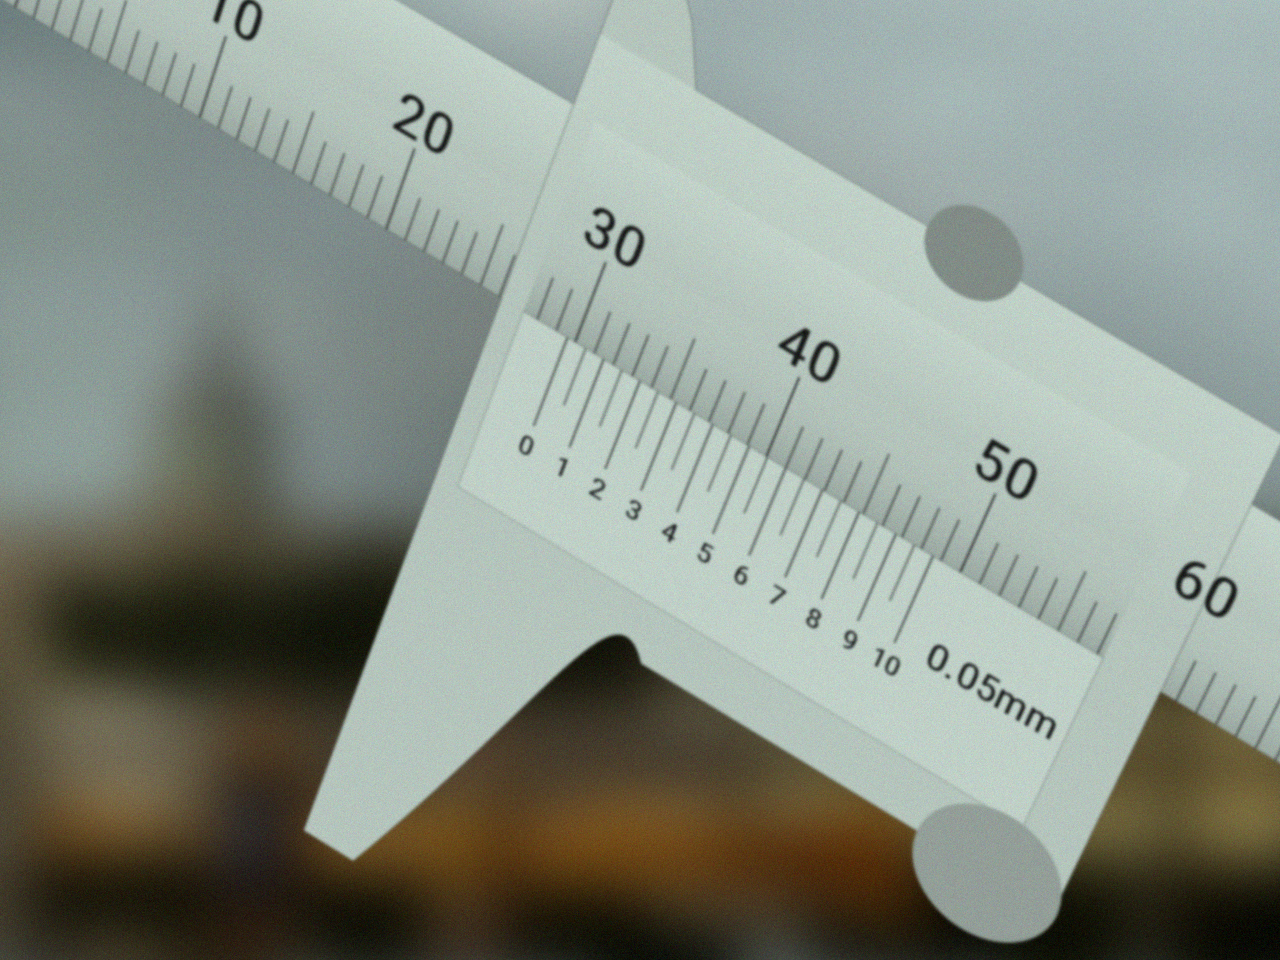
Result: 29.6 (mm)
